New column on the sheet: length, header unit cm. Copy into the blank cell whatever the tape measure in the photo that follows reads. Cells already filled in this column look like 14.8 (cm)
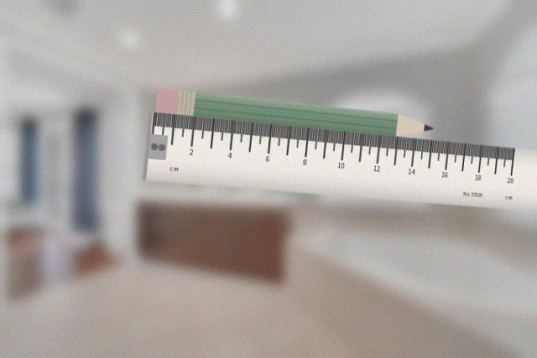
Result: 15 (cm)
